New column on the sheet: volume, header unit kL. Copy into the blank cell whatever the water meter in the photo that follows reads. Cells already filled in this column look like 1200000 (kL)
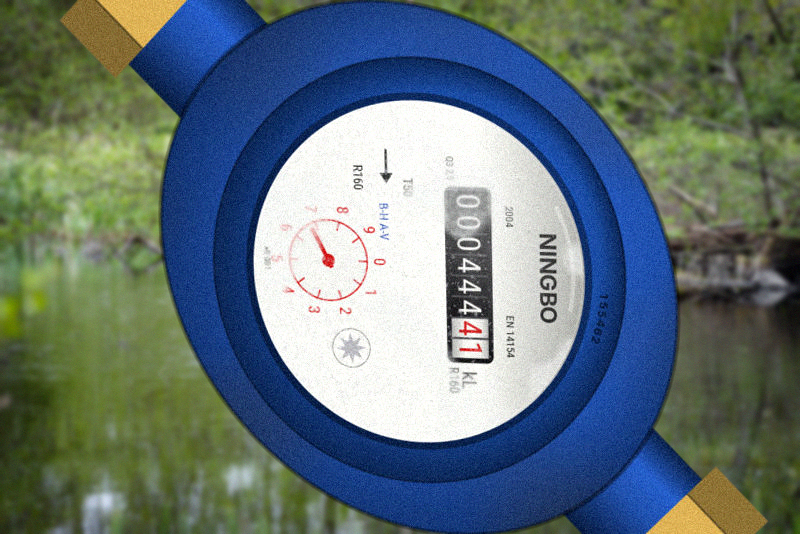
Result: 444.416 (kL)
